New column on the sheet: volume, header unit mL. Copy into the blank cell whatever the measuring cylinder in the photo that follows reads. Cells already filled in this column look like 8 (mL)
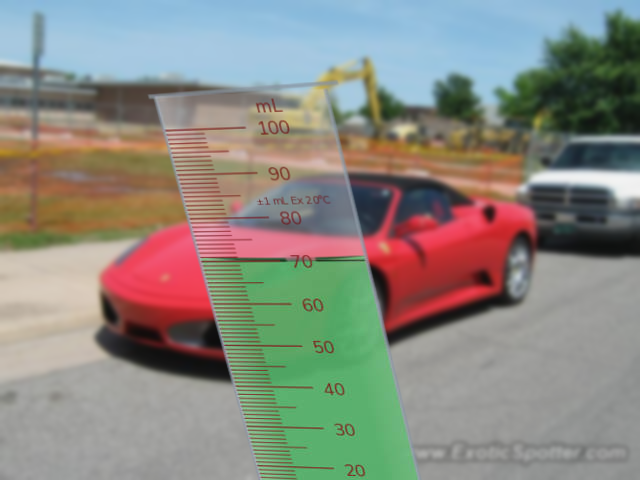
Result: 70 (mL)
